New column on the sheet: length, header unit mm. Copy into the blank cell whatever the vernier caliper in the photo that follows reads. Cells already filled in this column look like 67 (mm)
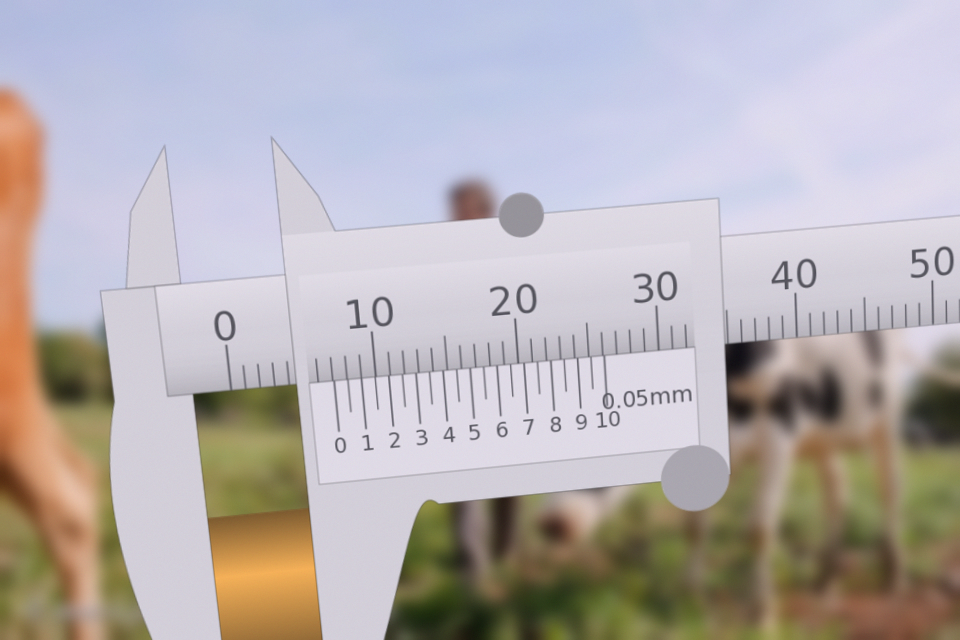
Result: 7.1 (mm)
